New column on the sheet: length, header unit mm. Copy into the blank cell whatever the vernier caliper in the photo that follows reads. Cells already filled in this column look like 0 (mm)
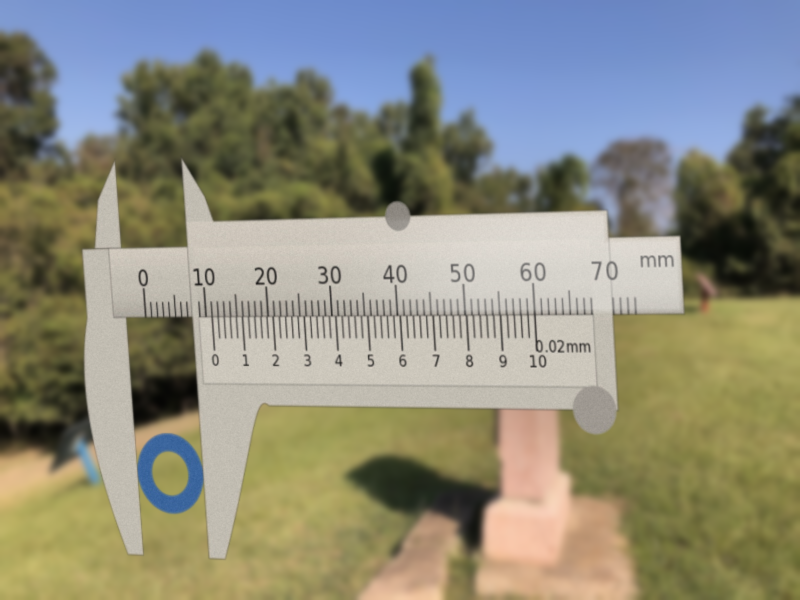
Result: 11.0 (mm)
